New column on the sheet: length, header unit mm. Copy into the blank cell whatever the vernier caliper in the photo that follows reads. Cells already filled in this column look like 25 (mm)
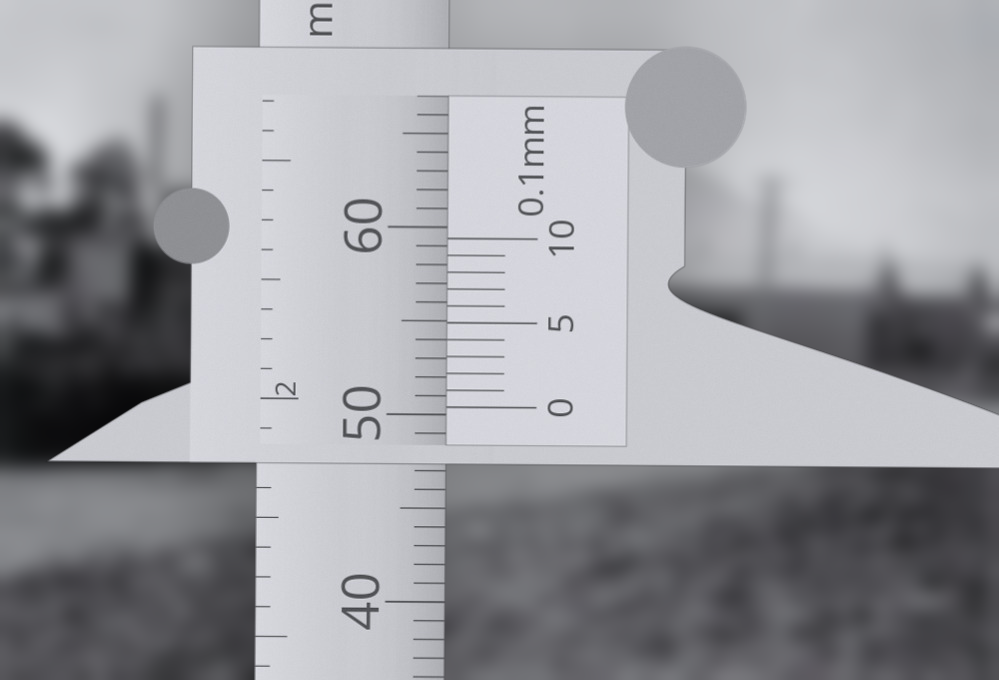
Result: 50.4 (mm)
